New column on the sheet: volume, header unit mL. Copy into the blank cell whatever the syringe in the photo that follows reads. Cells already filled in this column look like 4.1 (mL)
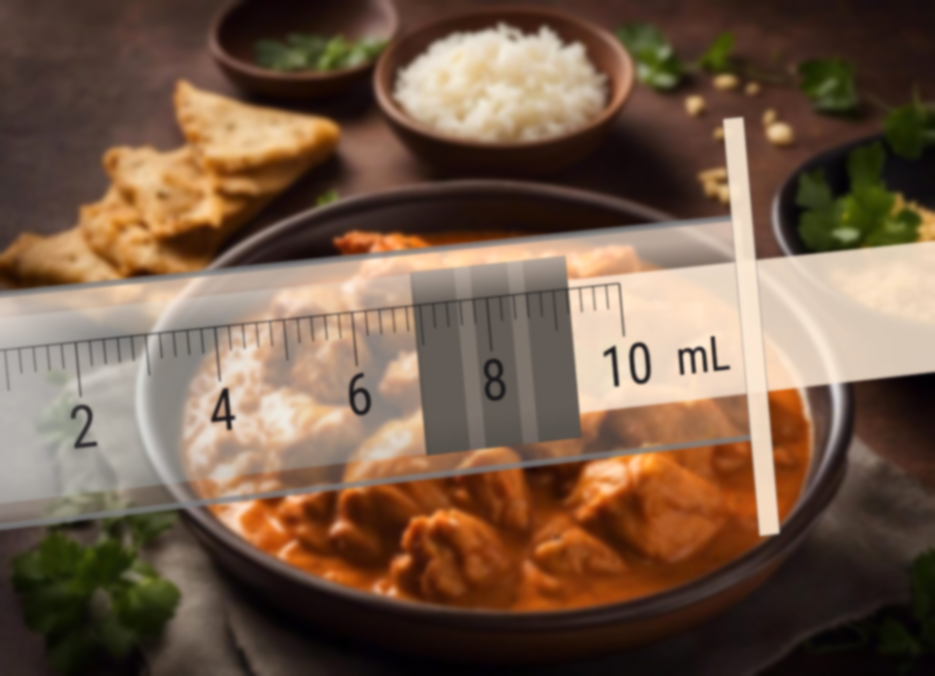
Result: 6.9 (mL)
